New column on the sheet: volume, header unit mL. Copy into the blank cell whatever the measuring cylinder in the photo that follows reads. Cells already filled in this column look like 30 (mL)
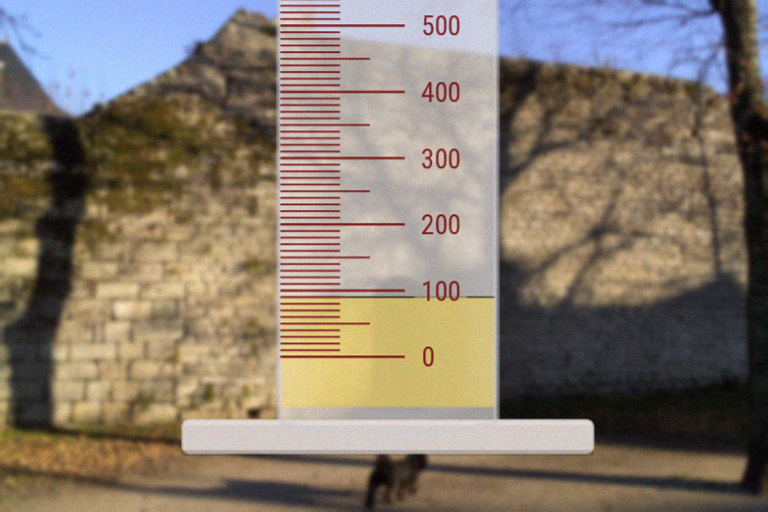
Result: 90 (mL)
